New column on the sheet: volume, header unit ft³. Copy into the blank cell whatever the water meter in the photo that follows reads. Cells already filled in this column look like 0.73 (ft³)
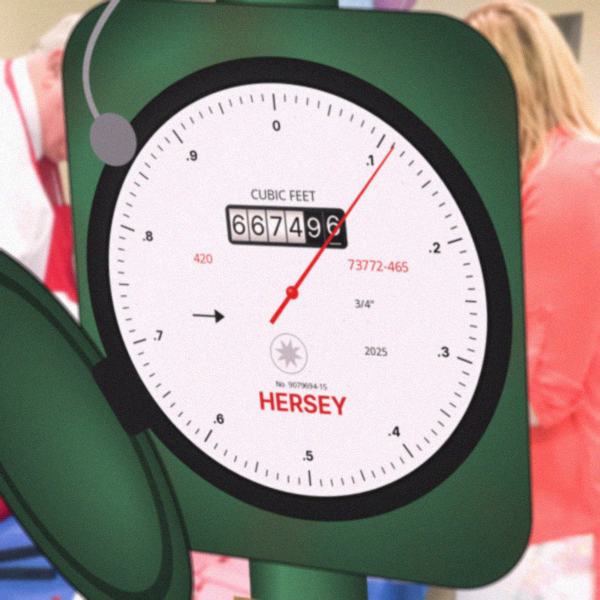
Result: 667496.11 (ft³)
